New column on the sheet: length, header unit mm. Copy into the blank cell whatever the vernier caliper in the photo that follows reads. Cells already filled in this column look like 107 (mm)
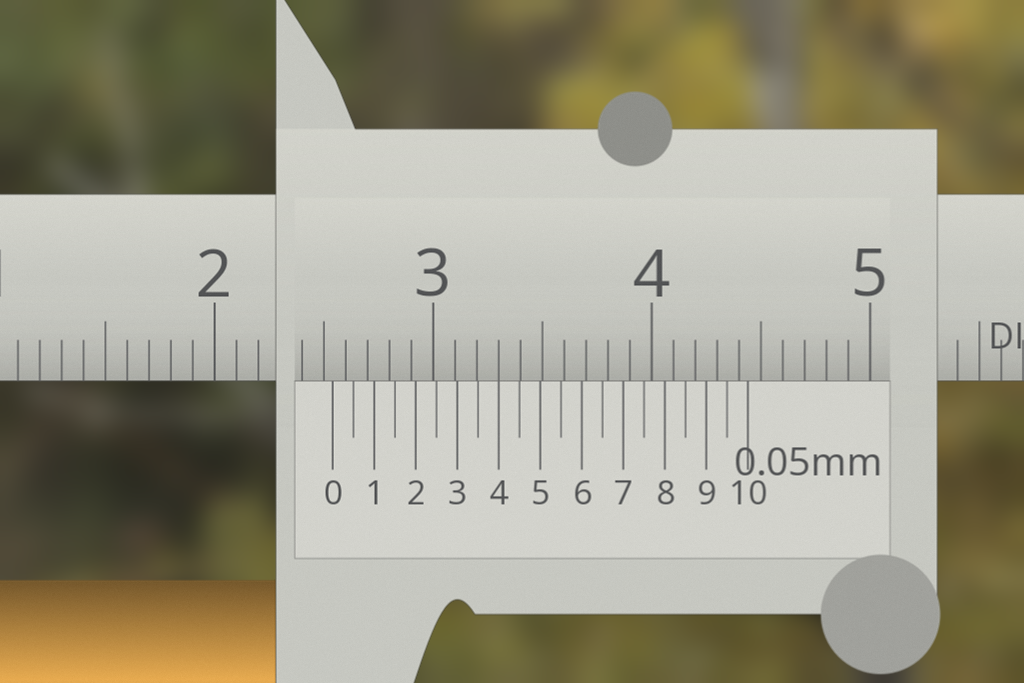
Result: 25.4 (mm)
